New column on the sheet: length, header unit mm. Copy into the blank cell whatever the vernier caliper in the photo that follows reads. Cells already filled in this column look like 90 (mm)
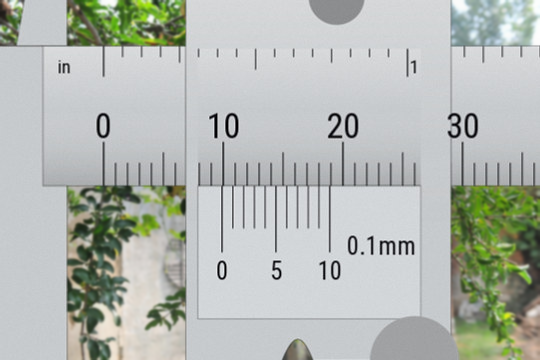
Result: 9.9 (mm)
